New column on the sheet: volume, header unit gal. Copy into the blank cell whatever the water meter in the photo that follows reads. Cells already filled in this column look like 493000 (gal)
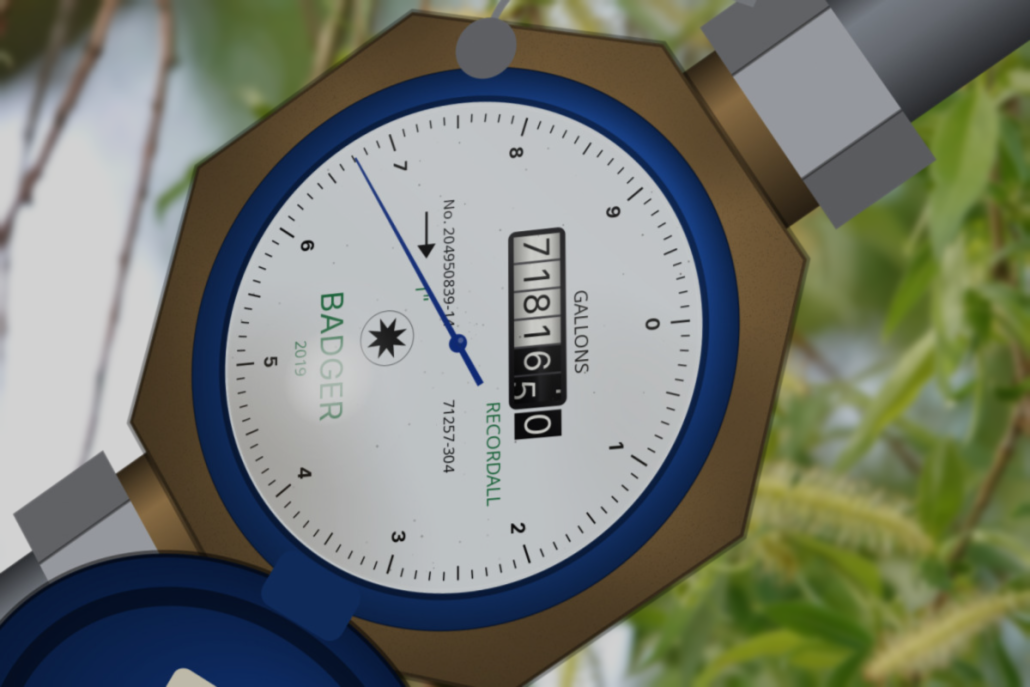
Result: 7181646.7 (gal)
